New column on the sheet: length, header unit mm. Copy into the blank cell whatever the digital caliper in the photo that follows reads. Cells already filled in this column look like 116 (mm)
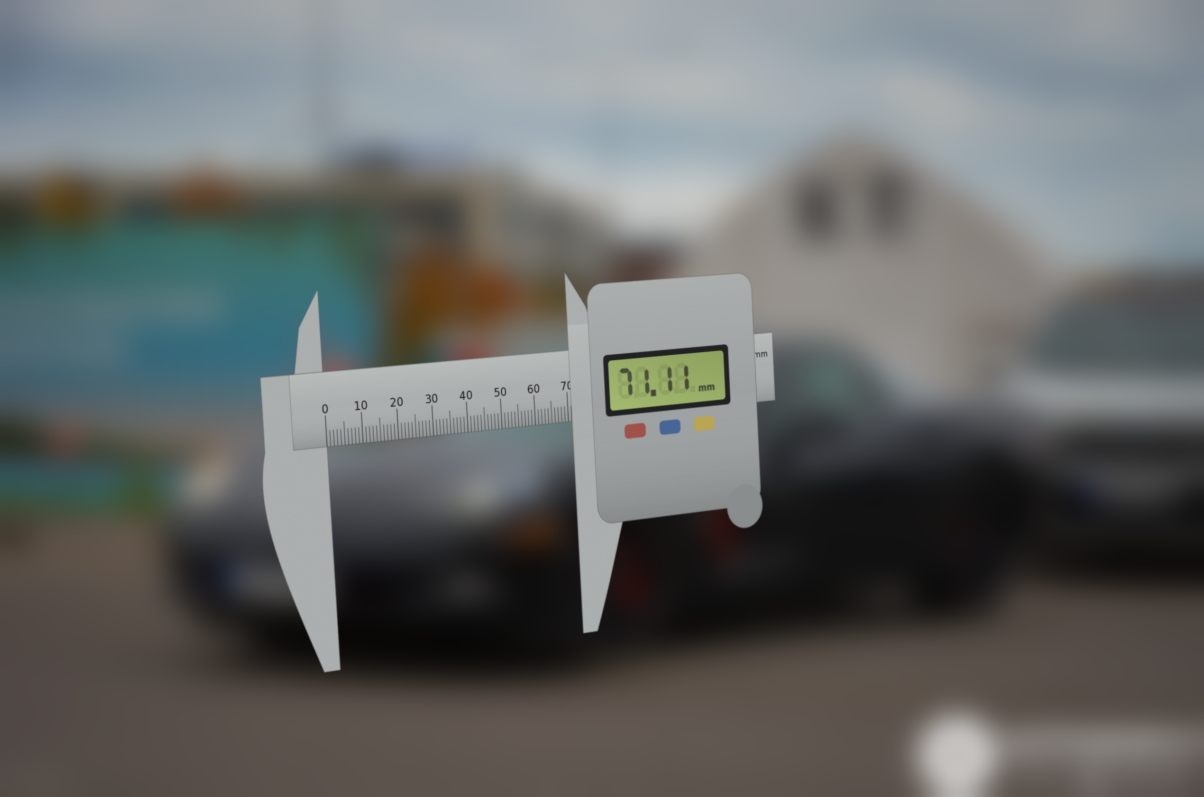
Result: 71.11 (mm)
